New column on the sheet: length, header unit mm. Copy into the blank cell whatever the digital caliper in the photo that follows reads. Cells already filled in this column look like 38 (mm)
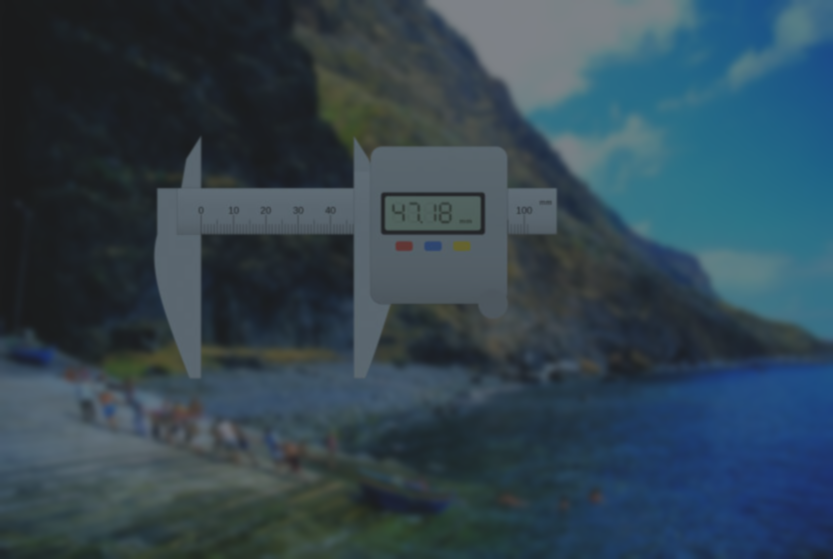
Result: 47.18 (mm)
